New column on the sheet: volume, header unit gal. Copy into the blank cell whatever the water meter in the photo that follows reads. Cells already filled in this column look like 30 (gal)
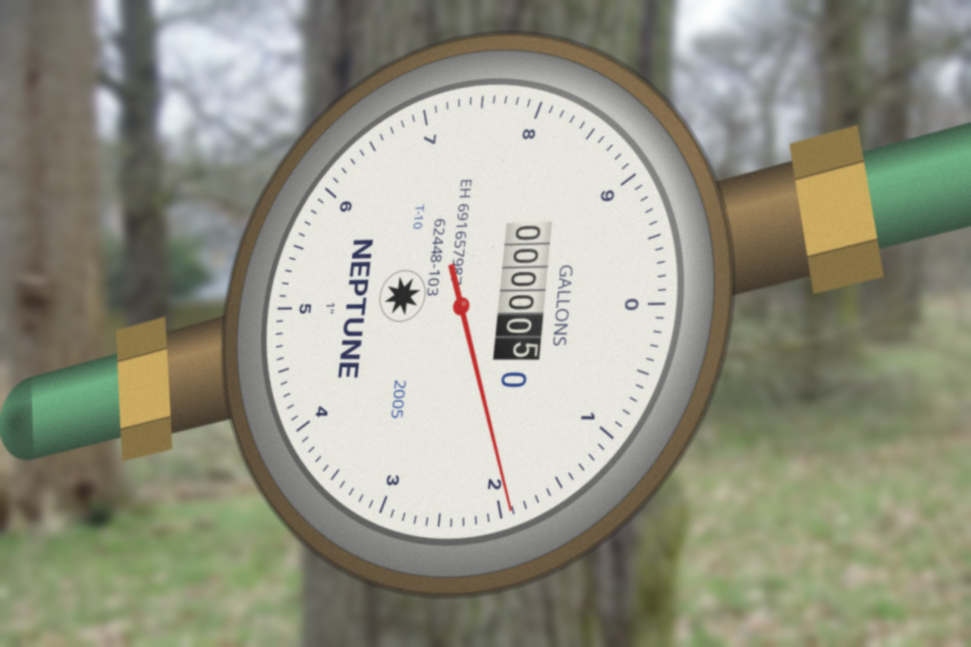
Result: 51.9 (gal)
